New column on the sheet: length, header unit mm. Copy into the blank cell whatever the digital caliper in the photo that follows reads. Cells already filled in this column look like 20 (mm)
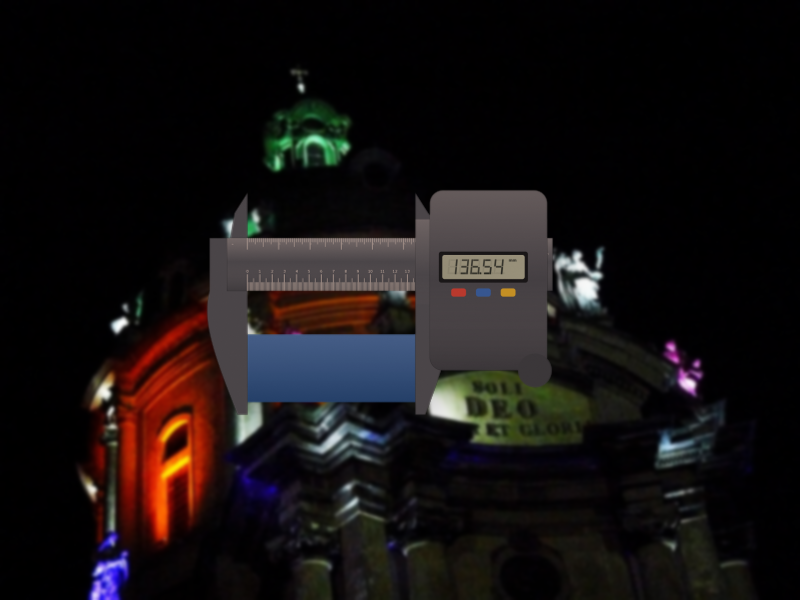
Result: 136.54 (mm)
